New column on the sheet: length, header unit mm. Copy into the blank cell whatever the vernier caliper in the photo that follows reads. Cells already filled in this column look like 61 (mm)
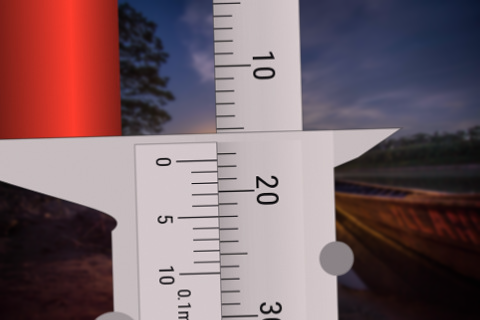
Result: 17.5 (mm)
